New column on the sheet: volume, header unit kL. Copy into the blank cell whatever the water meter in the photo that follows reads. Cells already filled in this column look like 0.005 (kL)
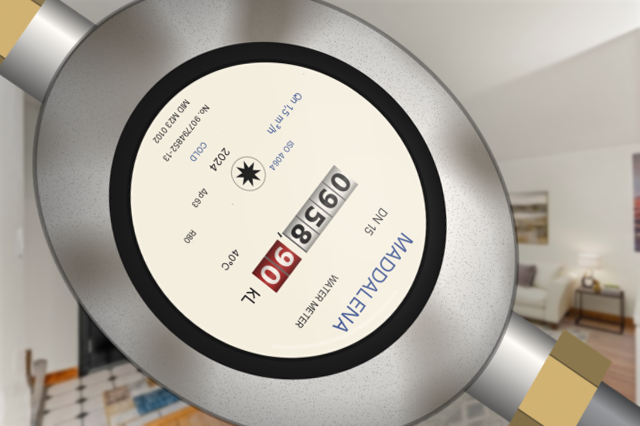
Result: 958.90 (kL)
